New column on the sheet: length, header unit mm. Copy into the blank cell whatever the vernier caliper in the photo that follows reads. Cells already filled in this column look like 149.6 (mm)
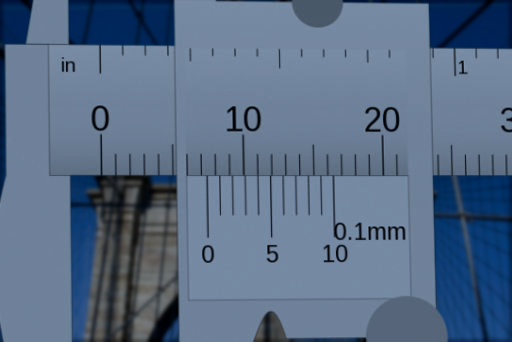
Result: 7.4 (mm)
